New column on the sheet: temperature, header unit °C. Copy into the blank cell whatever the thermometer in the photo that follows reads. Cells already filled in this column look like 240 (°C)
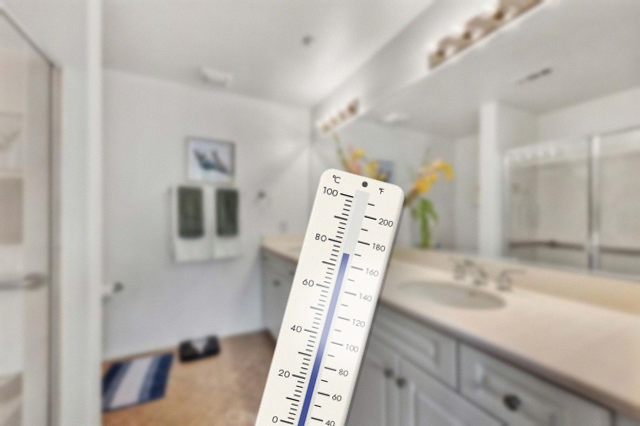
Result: 76 (°C)
